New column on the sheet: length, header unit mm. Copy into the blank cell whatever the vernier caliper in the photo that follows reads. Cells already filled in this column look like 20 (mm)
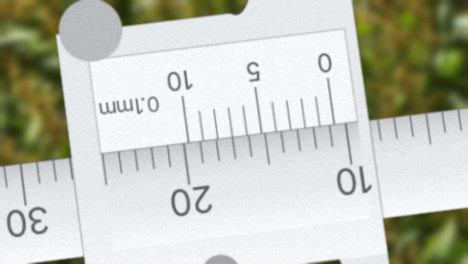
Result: 10.7 (mm)
